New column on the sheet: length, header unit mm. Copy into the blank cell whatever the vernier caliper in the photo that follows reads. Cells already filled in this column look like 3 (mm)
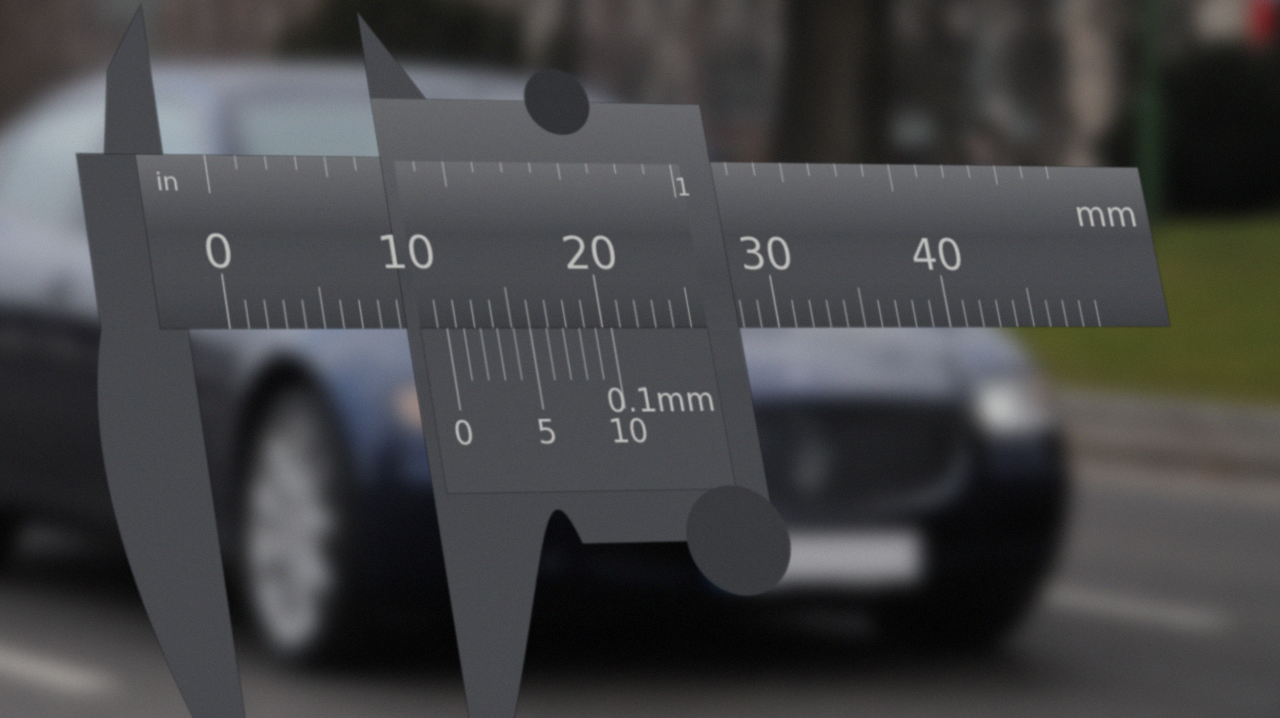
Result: 11.5 (mm)
